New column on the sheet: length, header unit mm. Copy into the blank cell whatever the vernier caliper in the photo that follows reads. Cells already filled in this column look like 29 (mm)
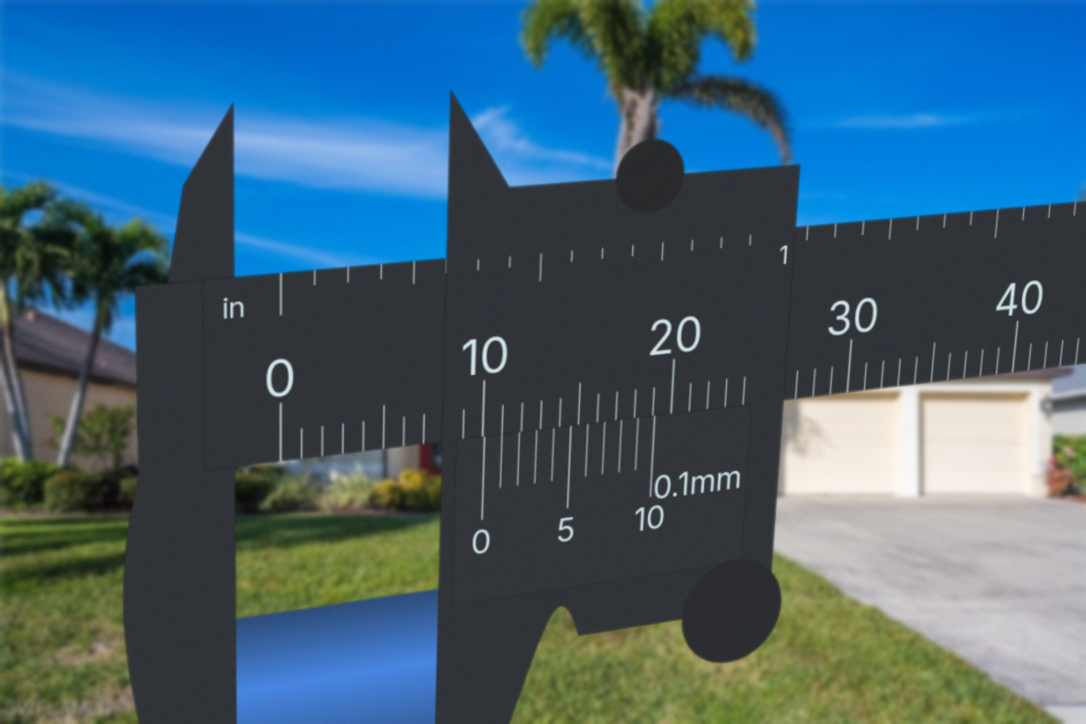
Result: 10.1 (mm)
